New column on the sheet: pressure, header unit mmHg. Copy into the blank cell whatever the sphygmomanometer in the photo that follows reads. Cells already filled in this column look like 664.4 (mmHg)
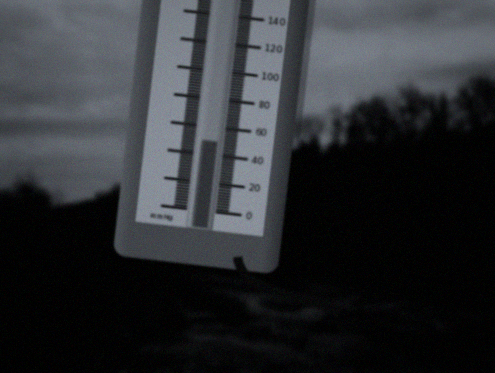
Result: 50 (mmHg)
